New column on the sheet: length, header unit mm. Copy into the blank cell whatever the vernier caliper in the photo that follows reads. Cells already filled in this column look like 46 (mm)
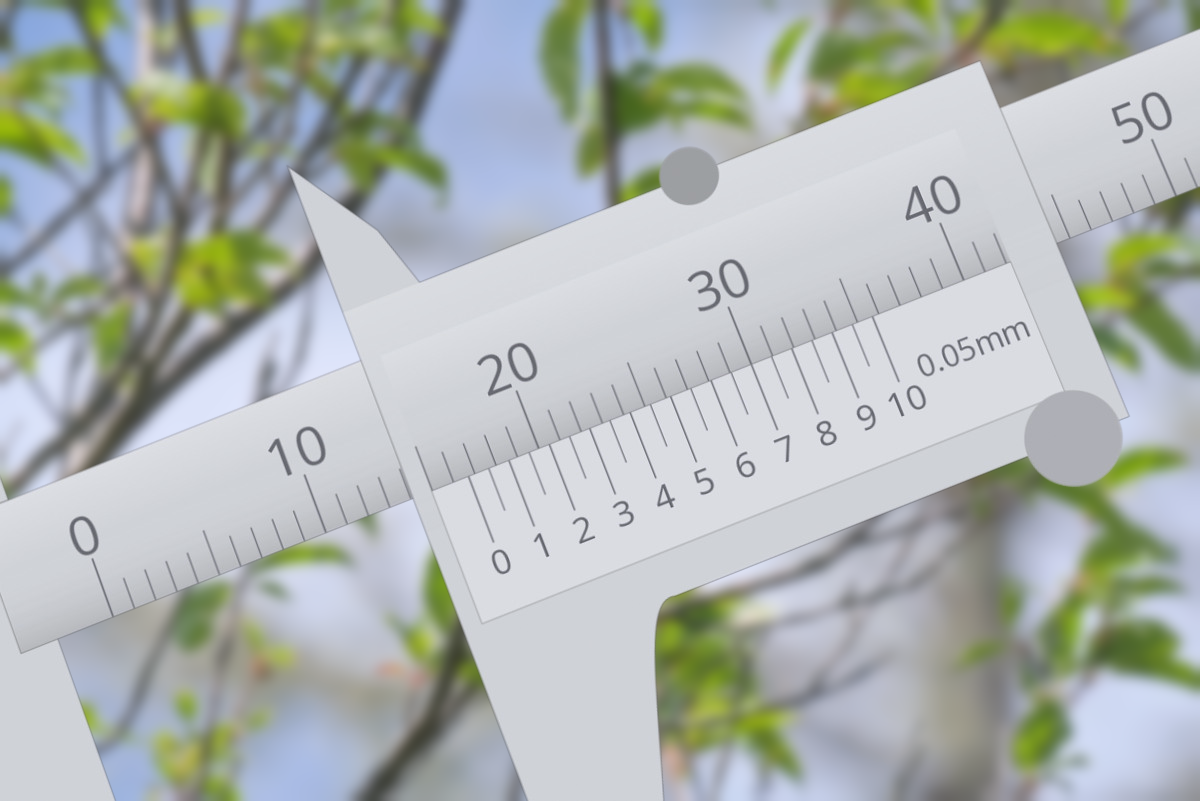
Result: 16.7 (mm)
